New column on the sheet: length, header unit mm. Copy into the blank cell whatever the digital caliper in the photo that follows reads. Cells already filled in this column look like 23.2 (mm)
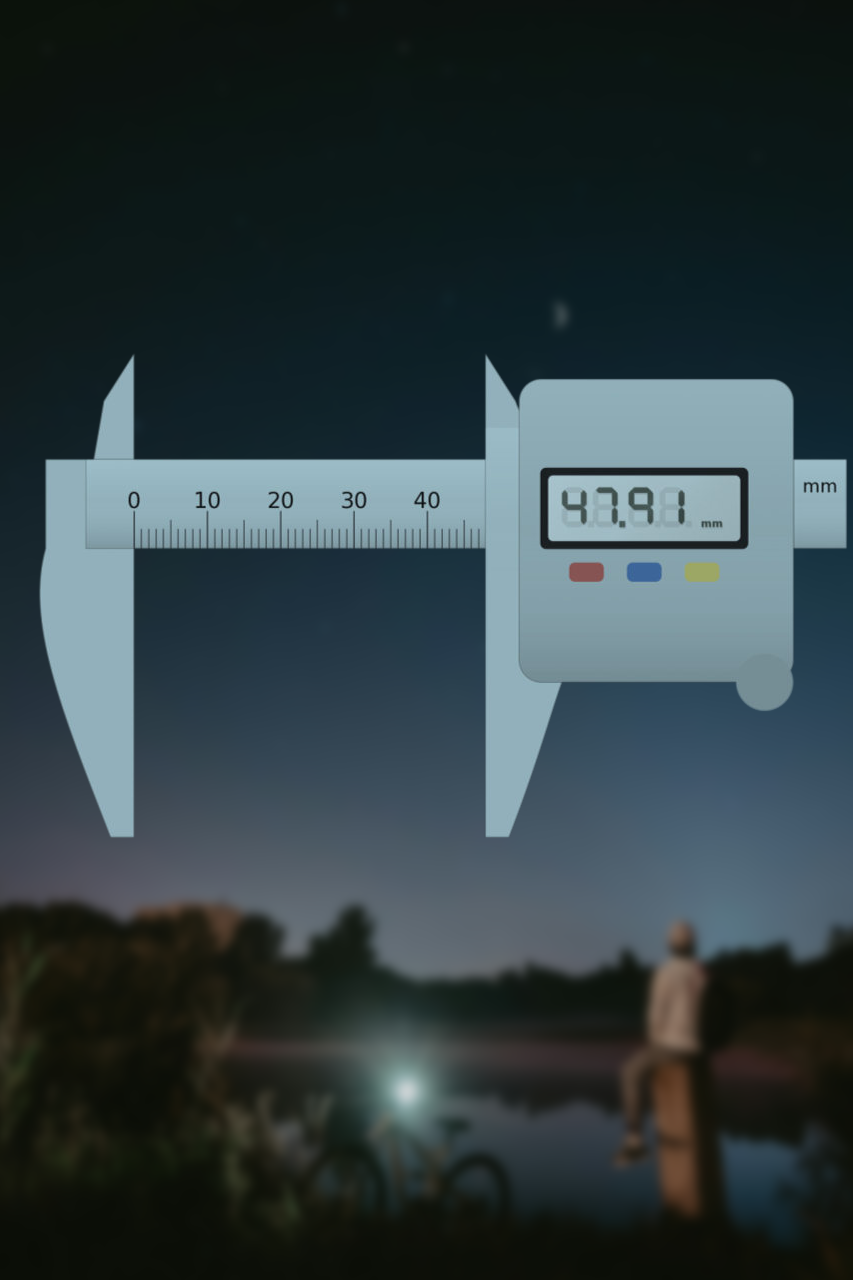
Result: 47.91 (mm)
